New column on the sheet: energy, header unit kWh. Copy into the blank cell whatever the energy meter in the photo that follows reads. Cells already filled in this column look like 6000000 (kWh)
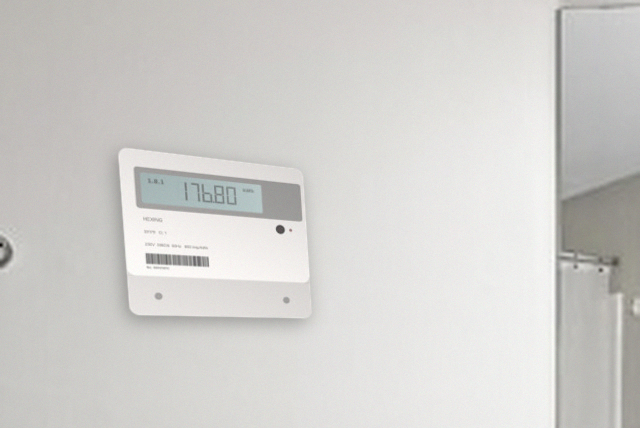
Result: 176.80 (kWh)
